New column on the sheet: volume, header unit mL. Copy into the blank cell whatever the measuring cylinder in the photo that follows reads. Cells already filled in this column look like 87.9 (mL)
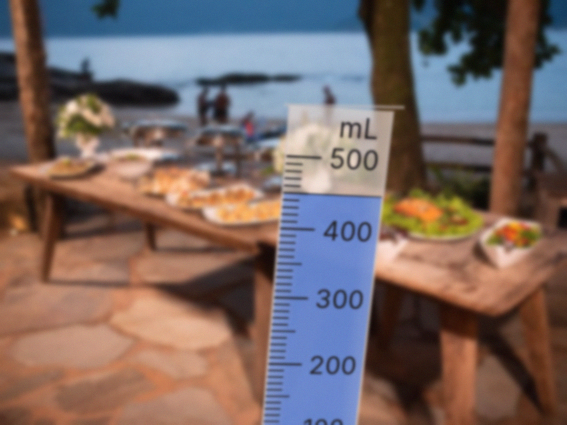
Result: 450 (mL)
